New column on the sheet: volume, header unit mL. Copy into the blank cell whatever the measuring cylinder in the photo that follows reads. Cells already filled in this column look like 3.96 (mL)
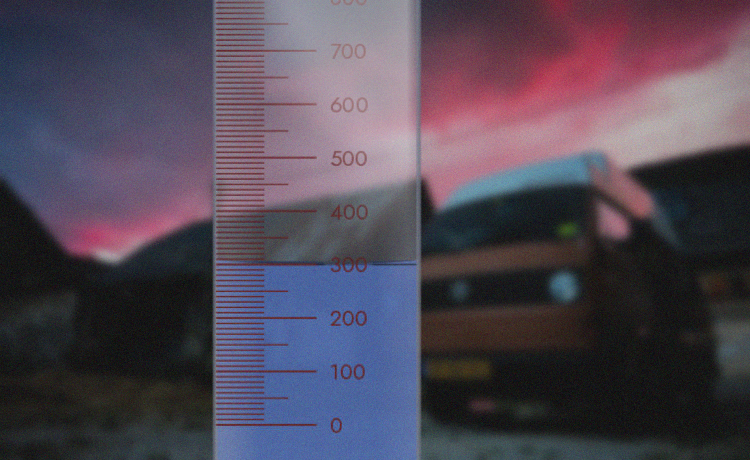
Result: 300 (mL)
